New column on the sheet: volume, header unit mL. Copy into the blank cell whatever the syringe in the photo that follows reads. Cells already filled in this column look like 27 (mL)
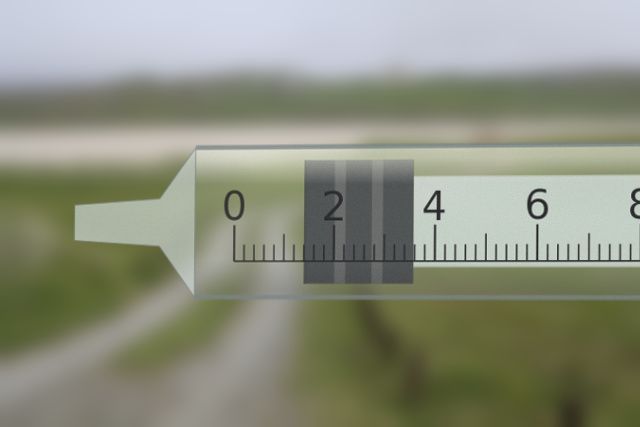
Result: 1.4 (mL)
